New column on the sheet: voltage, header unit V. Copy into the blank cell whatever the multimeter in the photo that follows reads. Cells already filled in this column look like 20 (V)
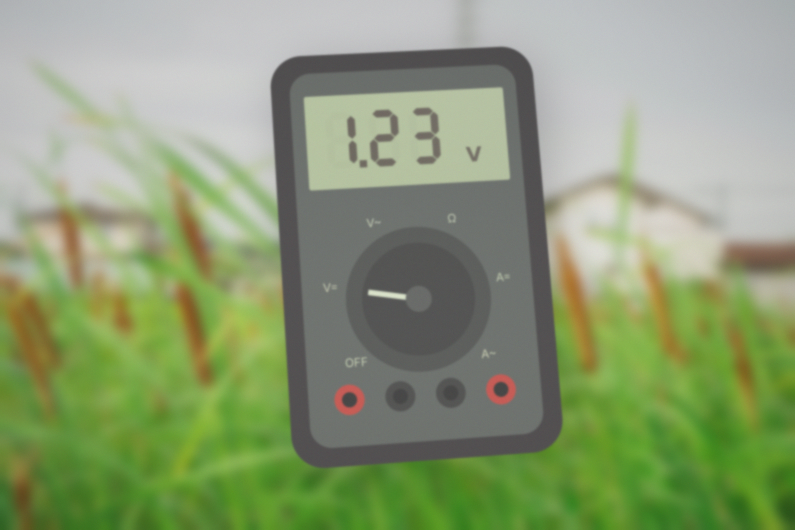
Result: 1.23 (V)
